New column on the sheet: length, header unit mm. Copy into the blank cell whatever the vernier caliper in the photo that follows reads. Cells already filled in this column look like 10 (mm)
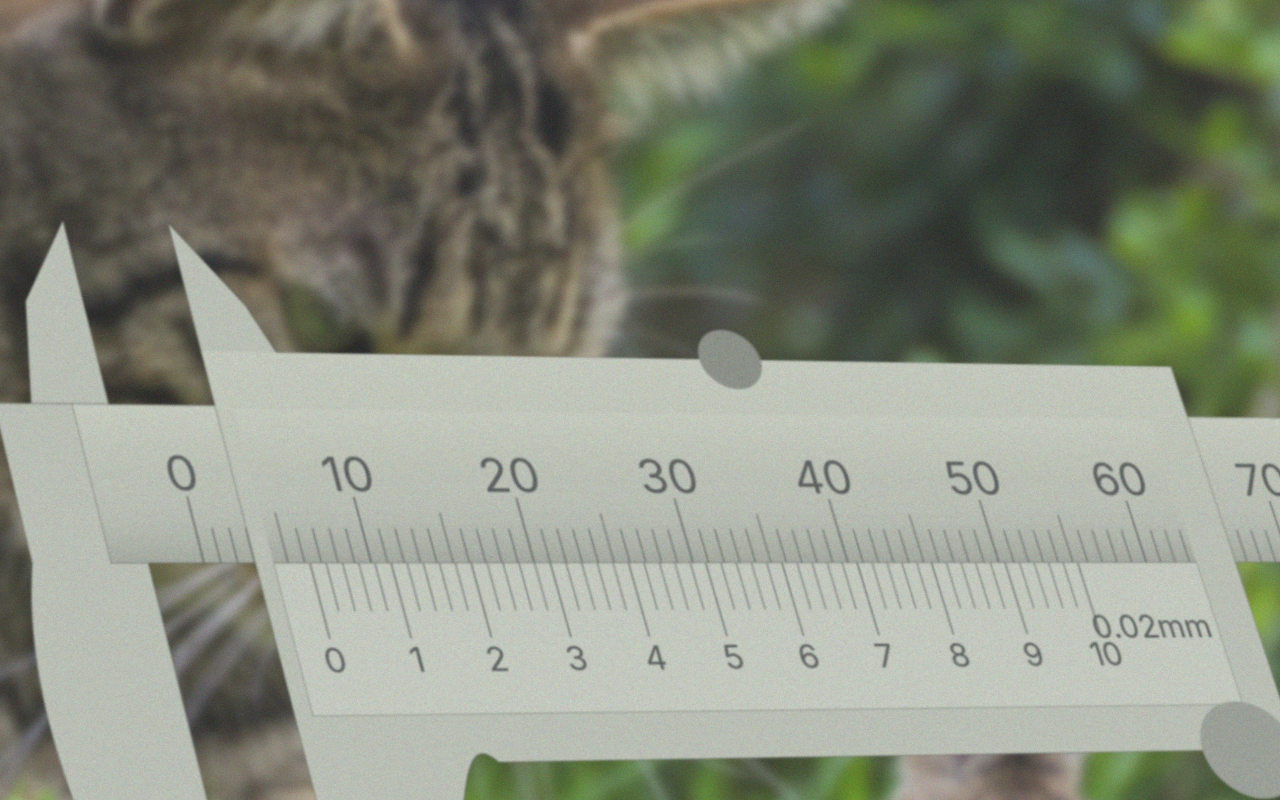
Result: 6.3 (mm)
